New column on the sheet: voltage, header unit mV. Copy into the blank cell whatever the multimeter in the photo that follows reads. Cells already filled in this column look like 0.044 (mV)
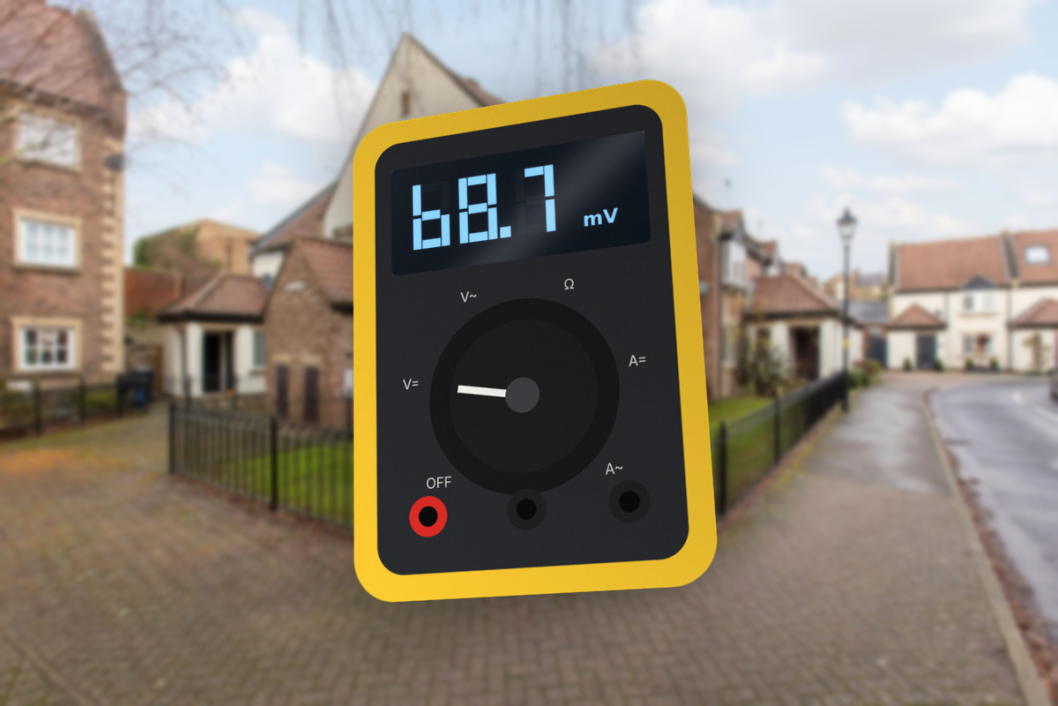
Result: 68.7 (mV)
